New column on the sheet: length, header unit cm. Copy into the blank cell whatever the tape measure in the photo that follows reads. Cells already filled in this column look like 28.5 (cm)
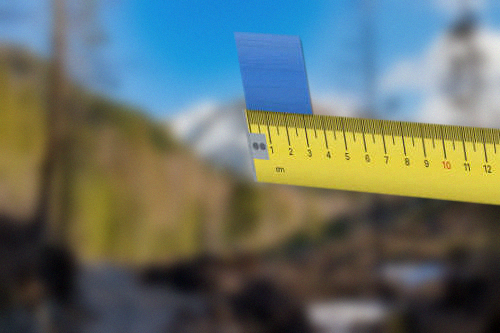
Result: 3.5 (cm)
